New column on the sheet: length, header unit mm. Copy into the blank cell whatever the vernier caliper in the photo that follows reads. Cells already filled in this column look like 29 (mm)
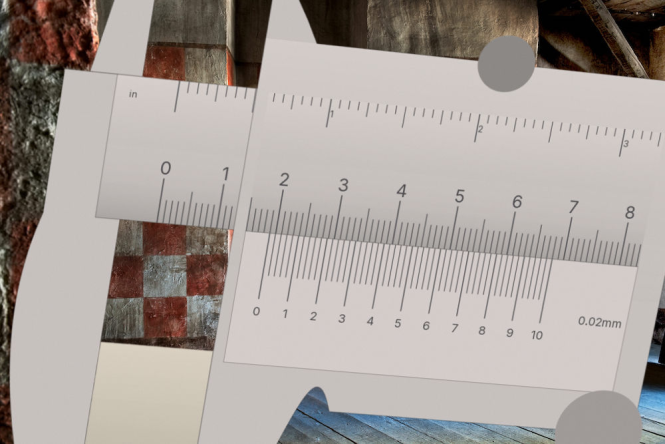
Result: 19.0 (mm)
